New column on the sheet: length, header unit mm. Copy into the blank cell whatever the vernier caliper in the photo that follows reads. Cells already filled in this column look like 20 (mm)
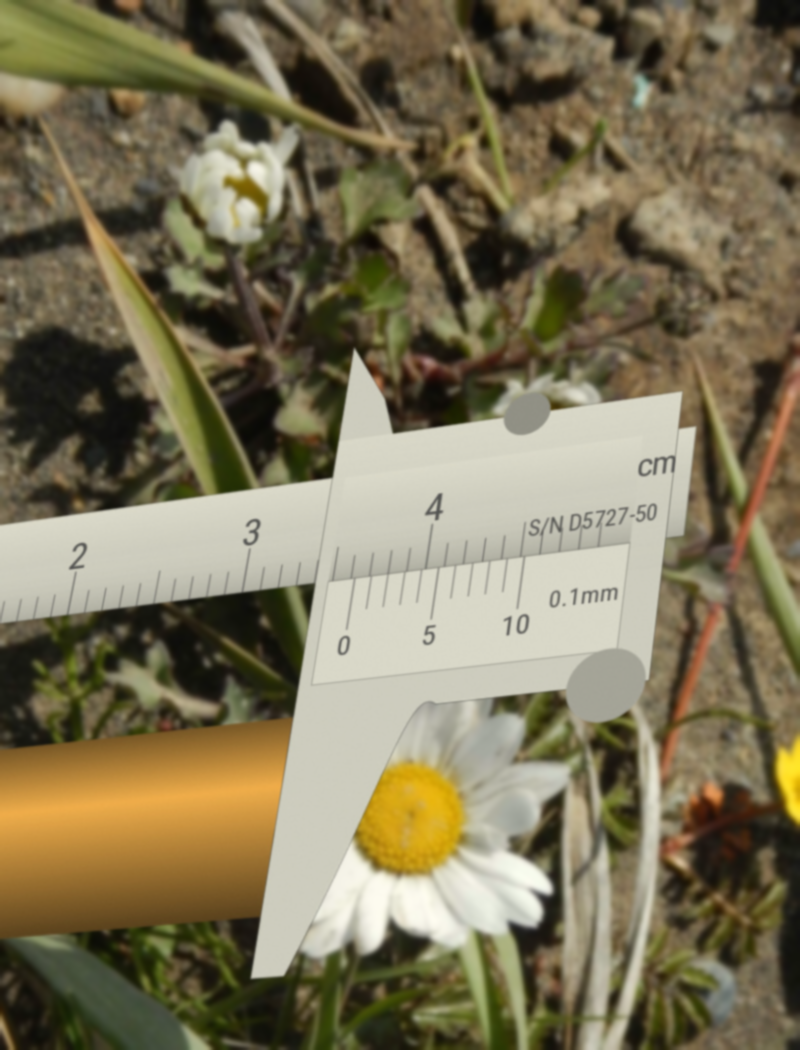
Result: 36.2 (mm)
